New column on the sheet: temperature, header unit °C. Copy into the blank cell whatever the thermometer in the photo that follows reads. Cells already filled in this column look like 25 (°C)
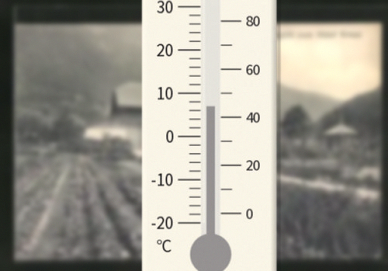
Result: 7 (°C)
